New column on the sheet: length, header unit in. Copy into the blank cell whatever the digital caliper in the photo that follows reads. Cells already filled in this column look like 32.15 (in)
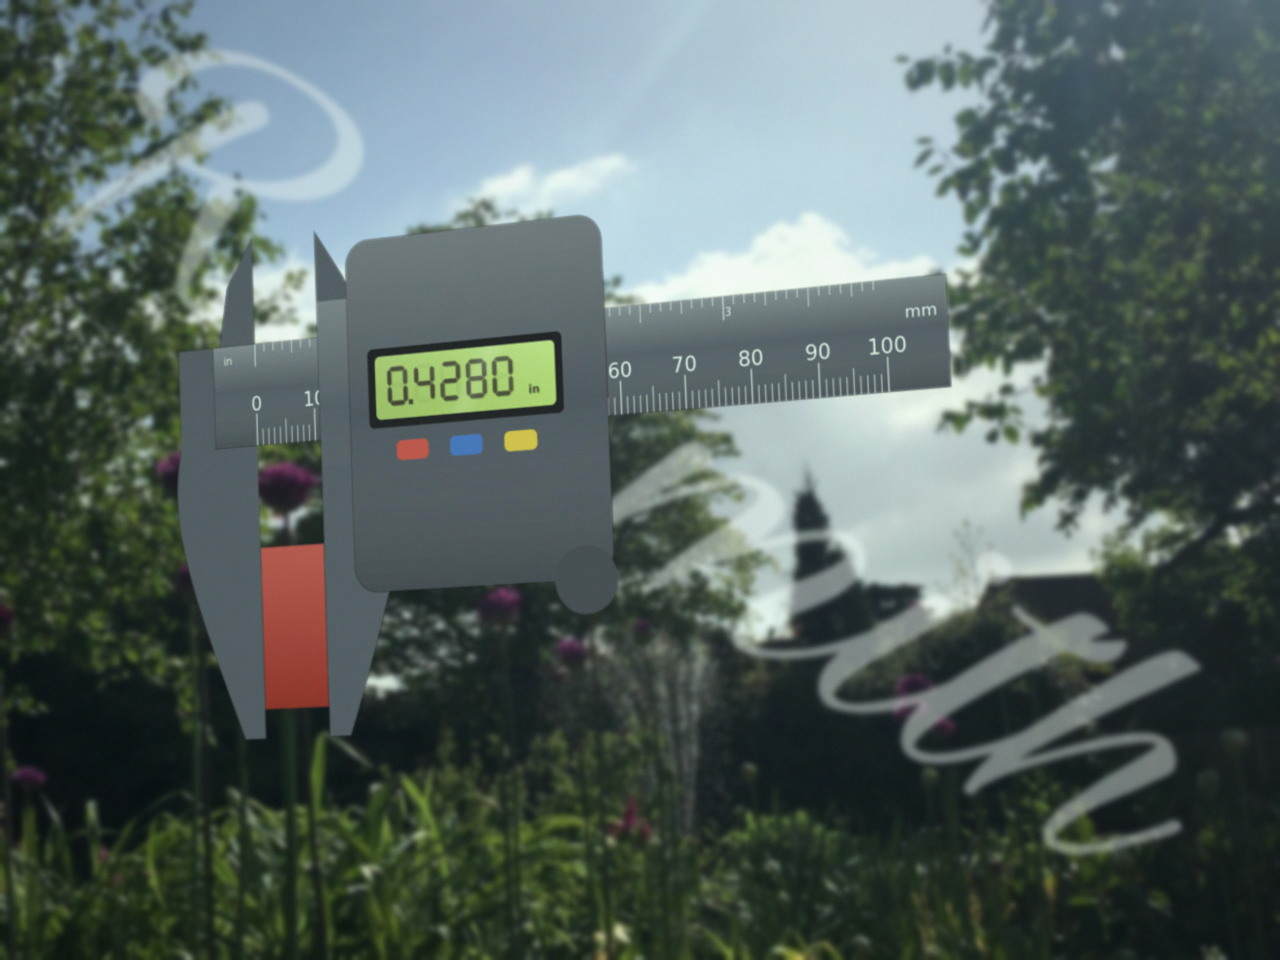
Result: 0.4280 (in)
